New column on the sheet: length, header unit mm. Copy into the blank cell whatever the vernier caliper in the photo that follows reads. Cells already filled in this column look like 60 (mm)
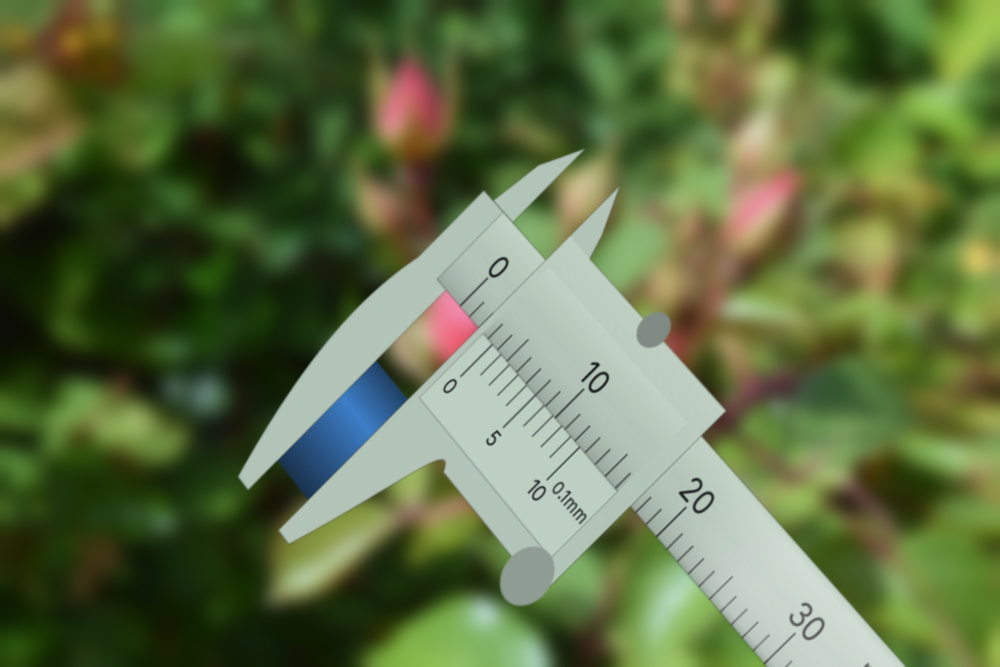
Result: 3.5 (mm)
